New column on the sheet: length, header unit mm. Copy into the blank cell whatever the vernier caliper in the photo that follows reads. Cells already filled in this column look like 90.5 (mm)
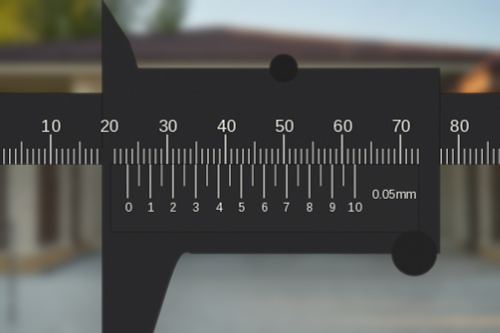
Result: 23.2 (mm)
